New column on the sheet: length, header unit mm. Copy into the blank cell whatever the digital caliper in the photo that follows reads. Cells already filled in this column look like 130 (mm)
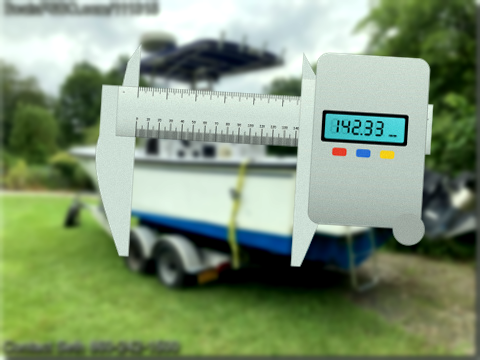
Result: 142.33 (mm)
